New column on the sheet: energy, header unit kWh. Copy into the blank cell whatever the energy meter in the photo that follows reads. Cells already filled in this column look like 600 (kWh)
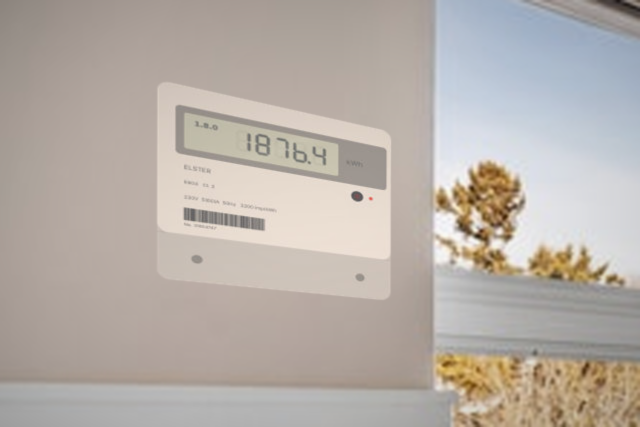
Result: 1876.4 (kWh)
